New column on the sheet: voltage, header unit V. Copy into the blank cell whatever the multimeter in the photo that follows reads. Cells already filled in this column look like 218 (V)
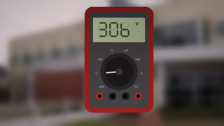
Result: 306 (V)
